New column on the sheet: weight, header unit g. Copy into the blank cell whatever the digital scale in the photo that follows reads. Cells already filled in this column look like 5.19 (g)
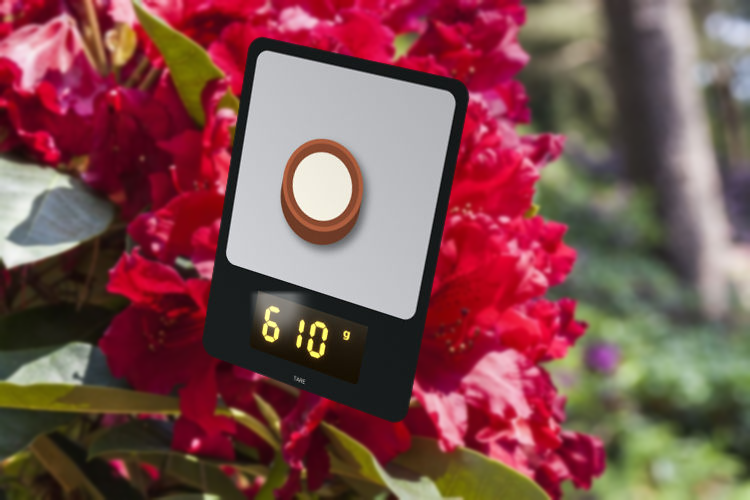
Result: 610 (g)
